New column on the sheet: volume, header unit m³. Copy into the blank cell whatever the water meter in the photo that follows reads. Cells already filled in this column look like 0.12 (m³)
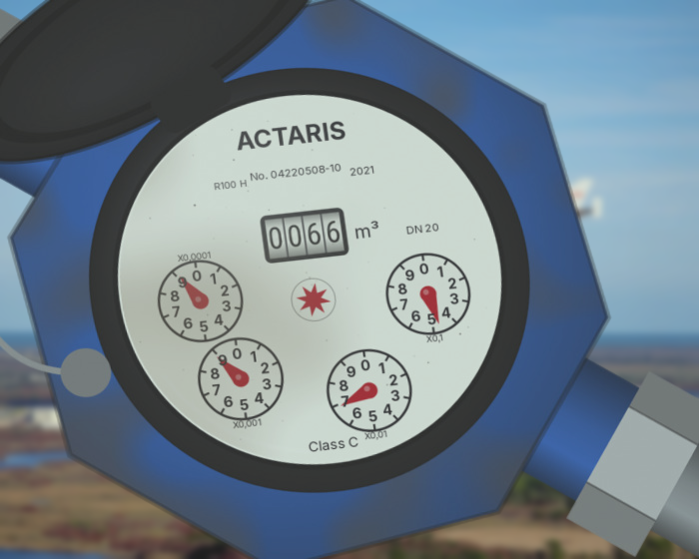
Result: 66.4689 (m³)
